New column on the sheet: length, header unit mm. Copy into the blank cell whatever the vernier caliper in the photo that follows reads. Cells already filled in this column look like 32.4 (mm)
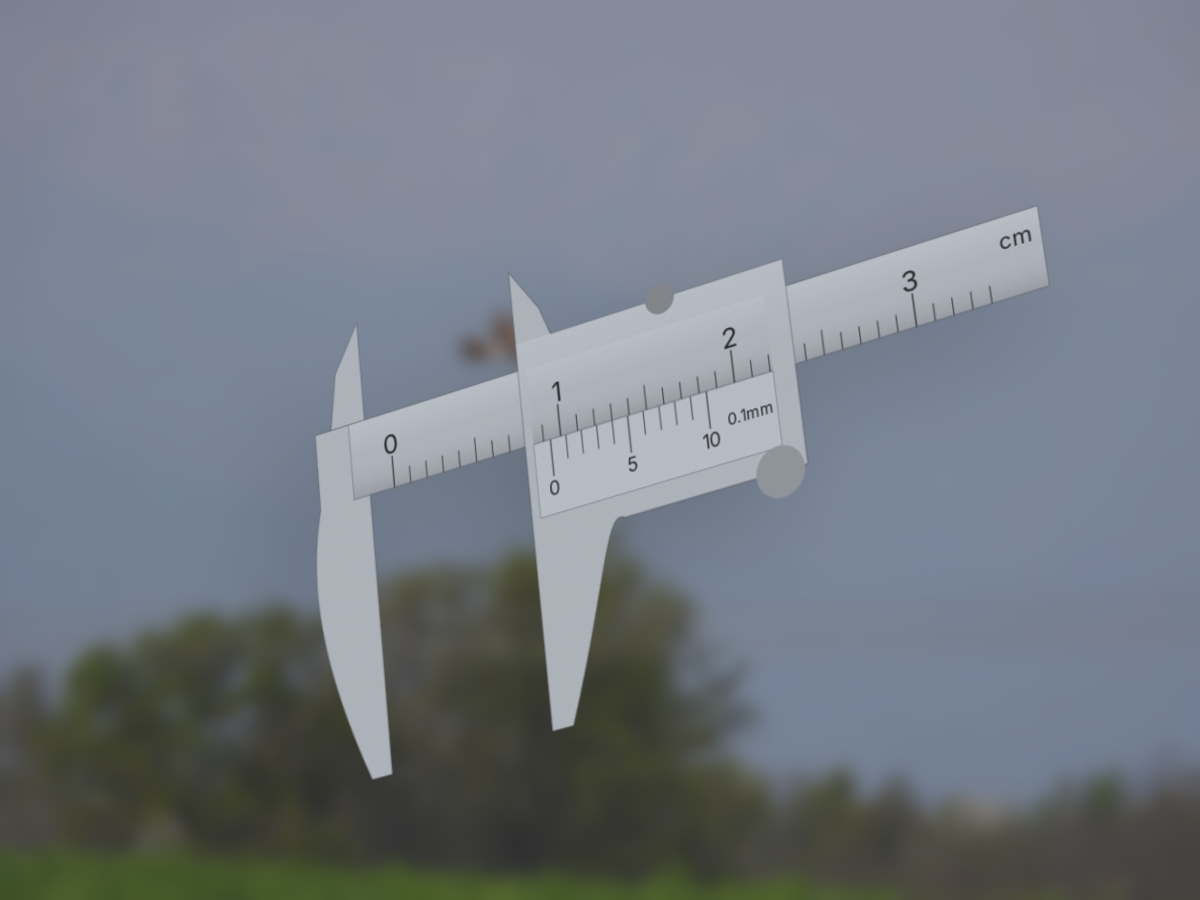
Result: 9.4 (mm)
